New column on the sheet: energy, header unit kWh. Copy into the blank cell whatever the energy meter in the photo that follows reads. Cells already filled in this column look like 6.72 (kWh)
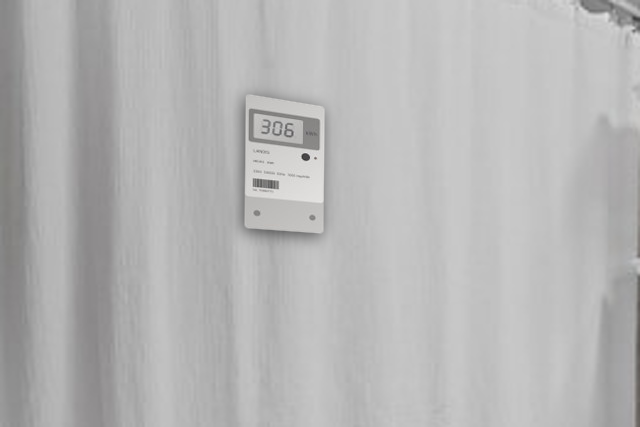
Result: 306 (kWh)
